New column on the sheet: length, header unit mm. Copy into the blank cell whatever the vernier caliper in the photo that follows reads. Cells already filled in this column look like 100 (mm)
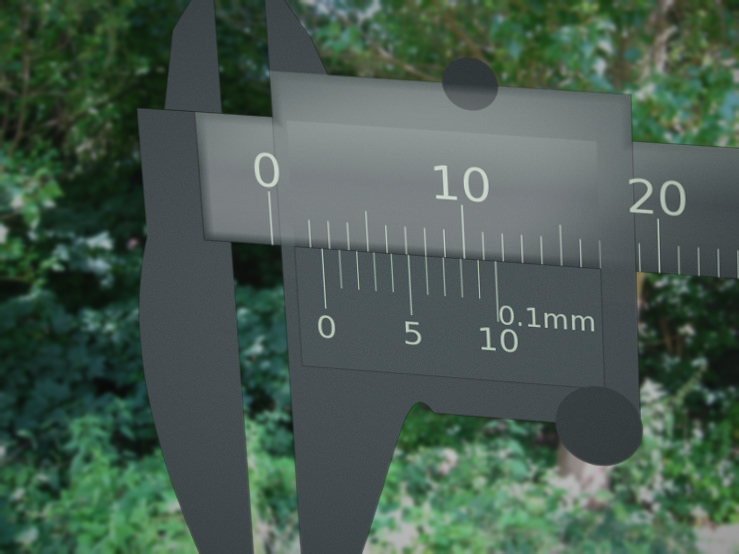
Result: 2.6 (mm)
